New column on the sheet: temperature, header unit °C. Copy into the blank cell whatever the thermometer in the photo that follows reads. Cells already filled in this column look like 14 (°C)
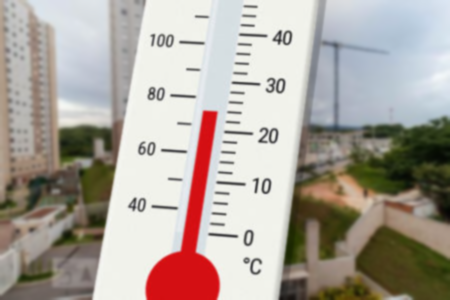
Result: 24 (°C)
